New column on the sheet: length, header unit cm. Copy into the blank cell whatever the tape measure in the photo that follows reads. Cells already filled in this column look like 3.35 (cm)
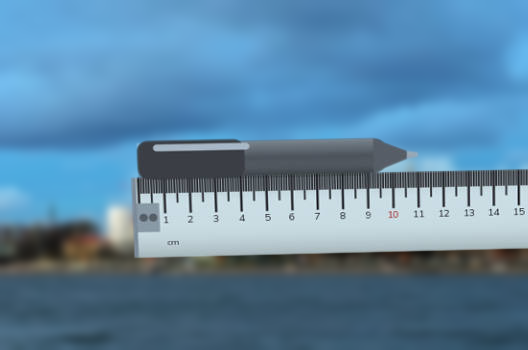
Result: 11 (cm)
